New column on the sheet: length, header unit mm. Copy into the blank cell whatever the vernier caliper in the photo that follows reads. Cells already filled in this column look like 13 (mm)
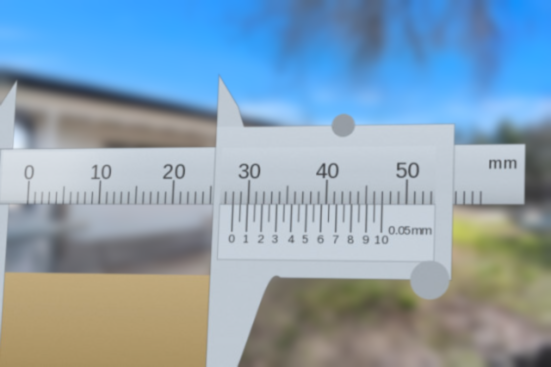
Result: 28.0 (mm)
